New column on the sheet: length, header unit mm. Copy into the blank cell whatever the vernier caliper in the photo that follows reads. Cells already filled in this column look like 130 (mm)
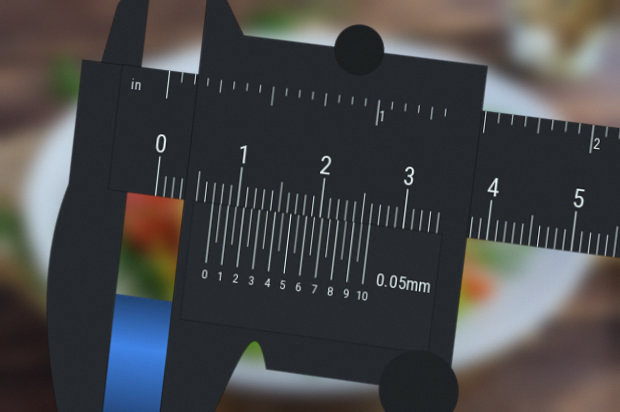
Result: 7.0 (mm)
